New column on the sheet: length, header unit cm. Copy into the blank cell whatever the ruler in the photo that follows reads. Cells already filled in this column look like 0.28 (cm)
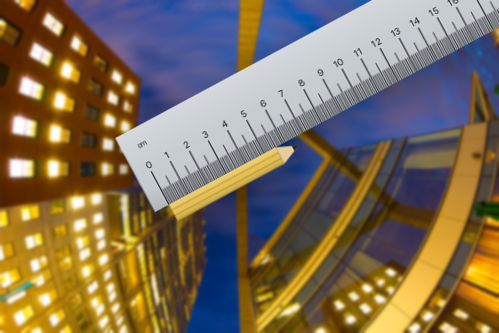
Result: 6.5 (cm)
